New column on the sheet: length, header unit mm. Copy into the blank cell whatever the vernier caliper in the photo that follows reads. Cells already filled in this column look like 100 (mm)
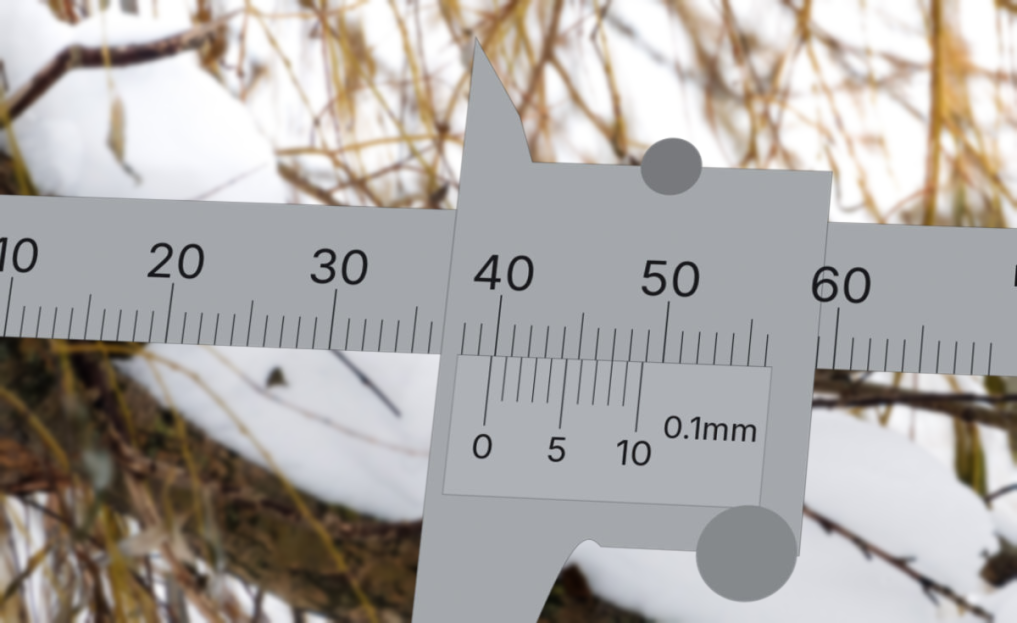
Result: 39.8 (mm)
